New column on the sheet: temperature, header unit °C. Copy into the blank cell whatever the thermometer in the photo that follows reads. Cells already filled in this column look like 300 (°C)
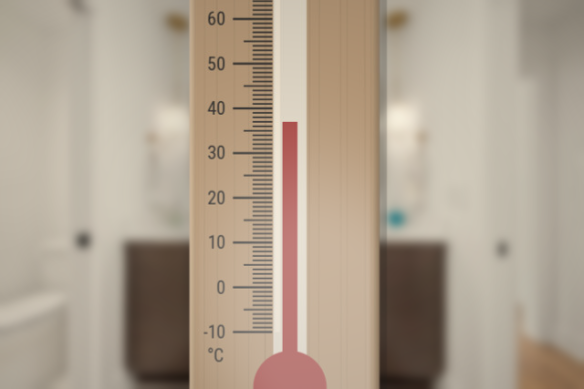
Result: 37 (°C)
